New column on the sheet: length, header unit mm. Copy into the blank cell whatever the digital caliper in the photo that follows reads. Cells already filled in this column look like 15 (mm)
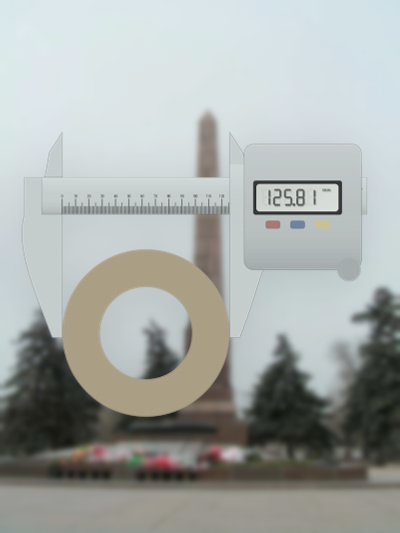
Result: 125.81 (mm)
